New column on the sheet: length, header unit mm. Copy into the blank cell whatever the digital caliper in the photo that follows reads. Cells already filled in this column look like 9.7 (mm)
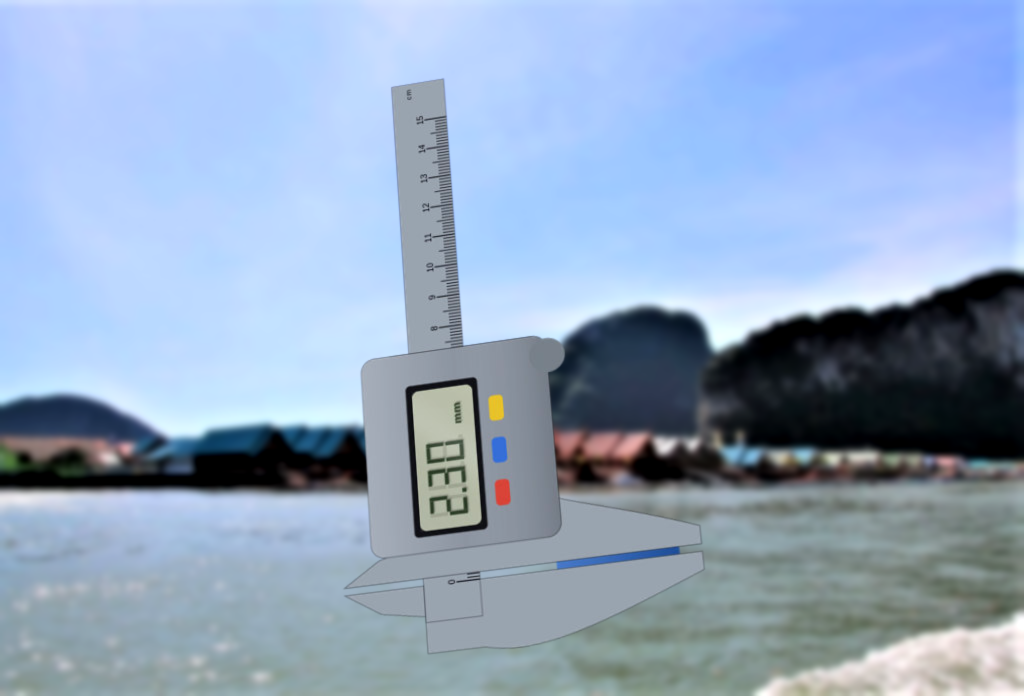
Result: 2.30 (mm)
